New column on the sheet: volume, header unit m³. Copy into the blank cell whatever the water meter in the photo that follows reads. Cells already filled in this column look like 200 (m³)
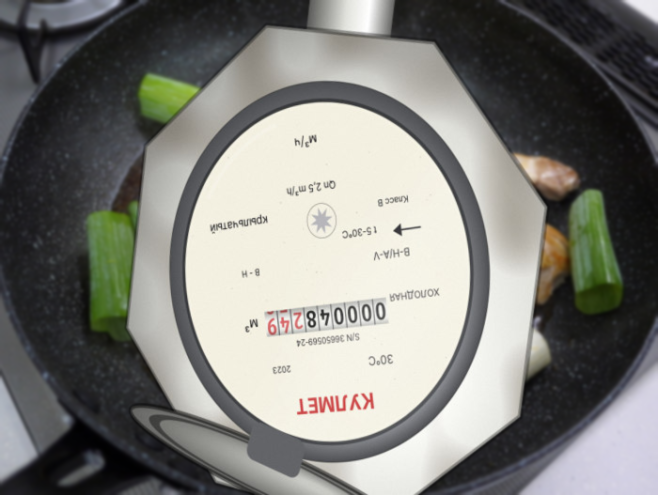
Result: 48.249 (m³)
